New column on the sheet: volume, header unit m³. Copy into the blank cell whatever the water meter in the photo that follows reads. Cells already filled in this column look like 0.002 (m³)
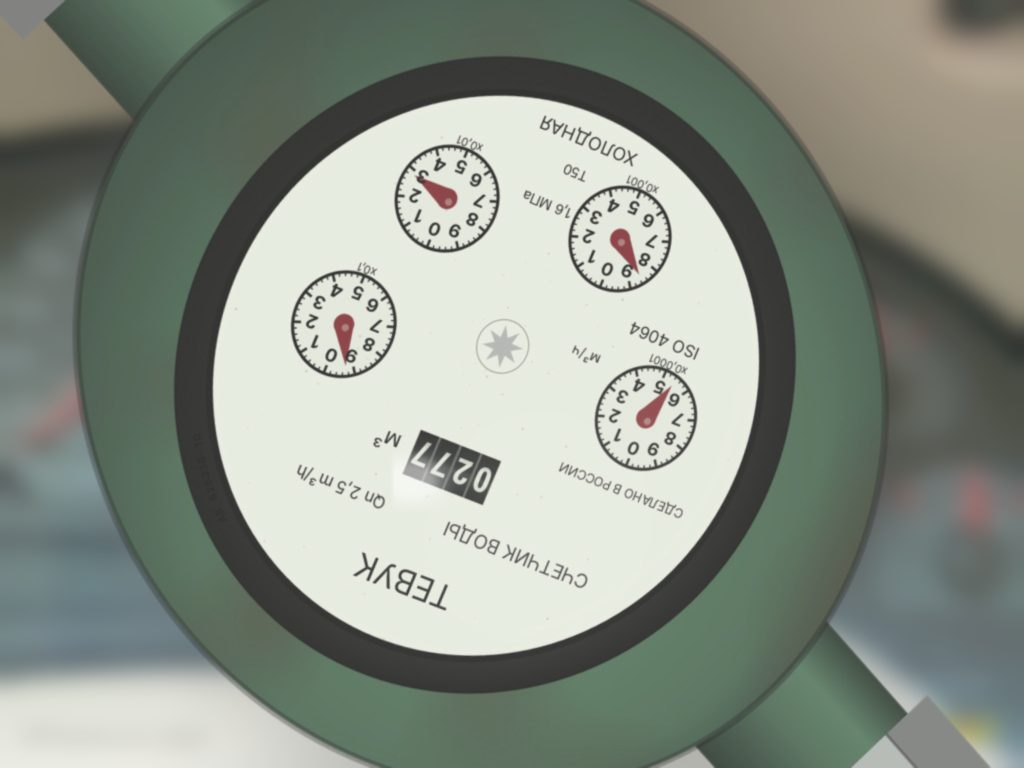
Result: 276.9285 (m³)
